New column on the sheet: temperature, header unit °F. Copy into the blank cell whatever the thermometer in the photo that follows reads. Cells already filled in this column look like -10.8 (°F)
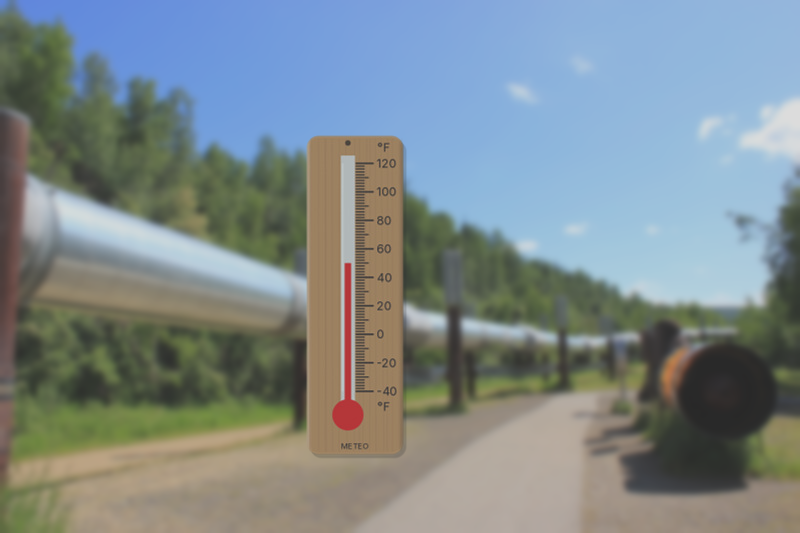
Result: 50 (°F)
